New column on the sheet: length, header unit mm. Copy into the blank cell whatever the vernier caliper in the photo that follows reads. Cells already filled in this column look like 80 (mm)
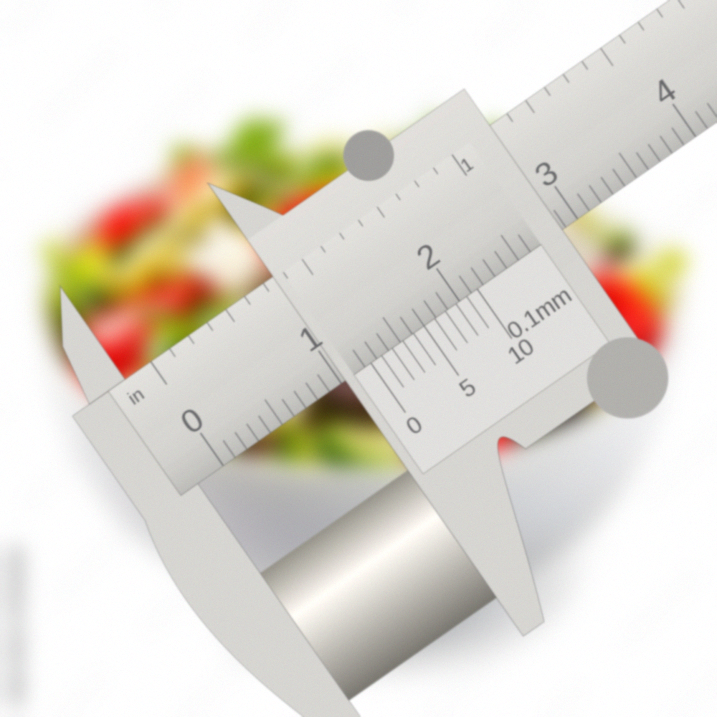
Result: 12.5 (mm)
